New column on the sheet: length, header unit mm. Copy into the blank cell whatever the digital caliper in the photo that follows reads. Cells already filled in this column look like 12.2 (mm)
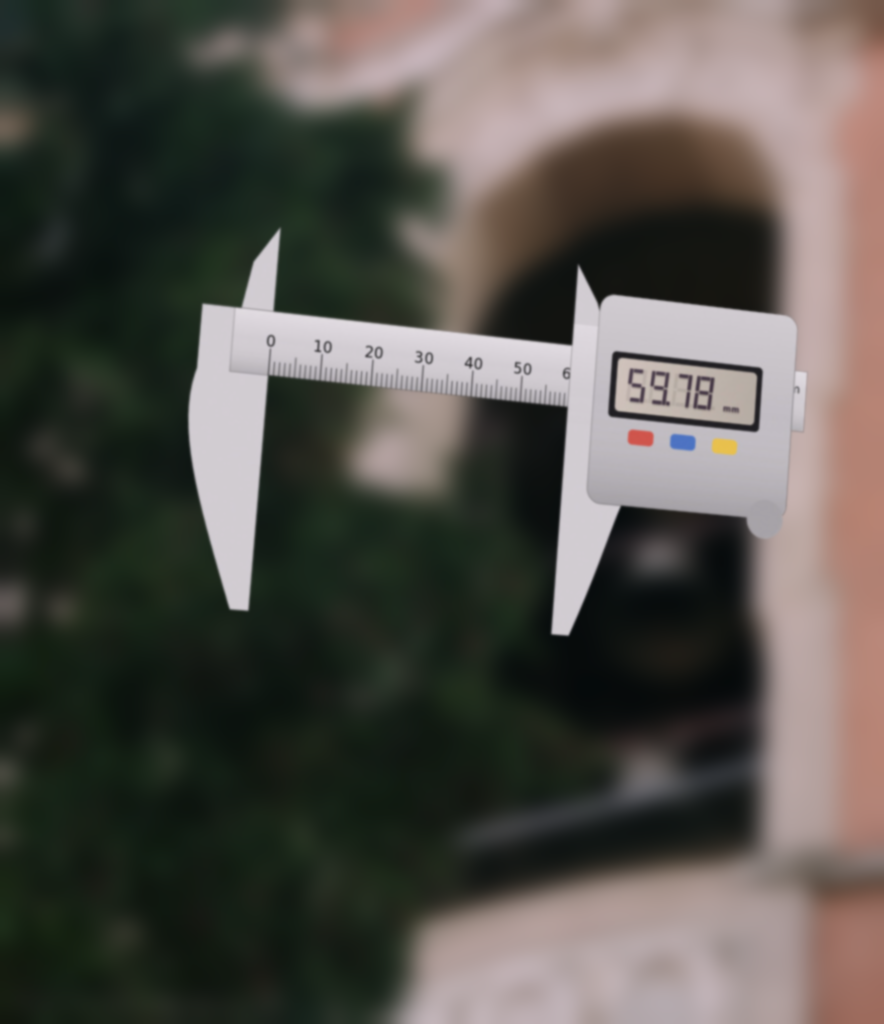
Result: 59.78 (mm)
